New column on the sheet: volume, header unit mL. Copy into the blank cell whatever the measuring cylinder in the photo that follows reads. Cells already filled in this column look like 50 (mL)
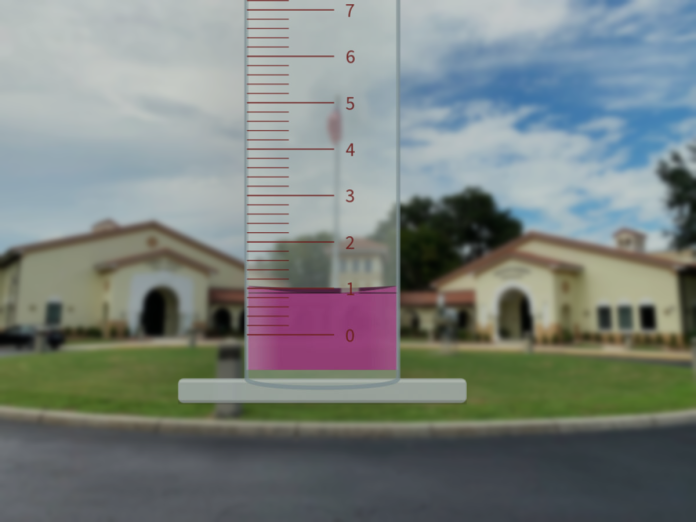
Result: 0.9 (mL)
